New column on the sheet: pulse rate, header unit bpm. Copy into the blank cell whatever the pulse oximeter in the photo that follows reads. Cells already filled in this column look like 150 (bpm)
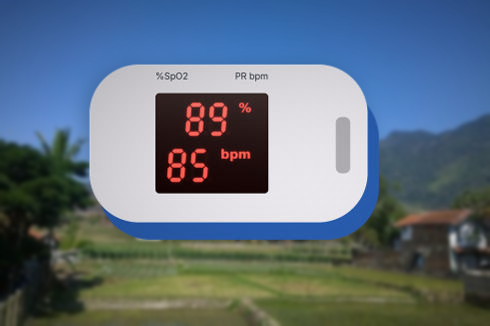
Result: 85 (bpm)
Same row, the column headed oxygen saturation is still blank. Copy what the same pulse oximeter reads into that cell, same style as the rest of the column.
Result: 89 (%)
